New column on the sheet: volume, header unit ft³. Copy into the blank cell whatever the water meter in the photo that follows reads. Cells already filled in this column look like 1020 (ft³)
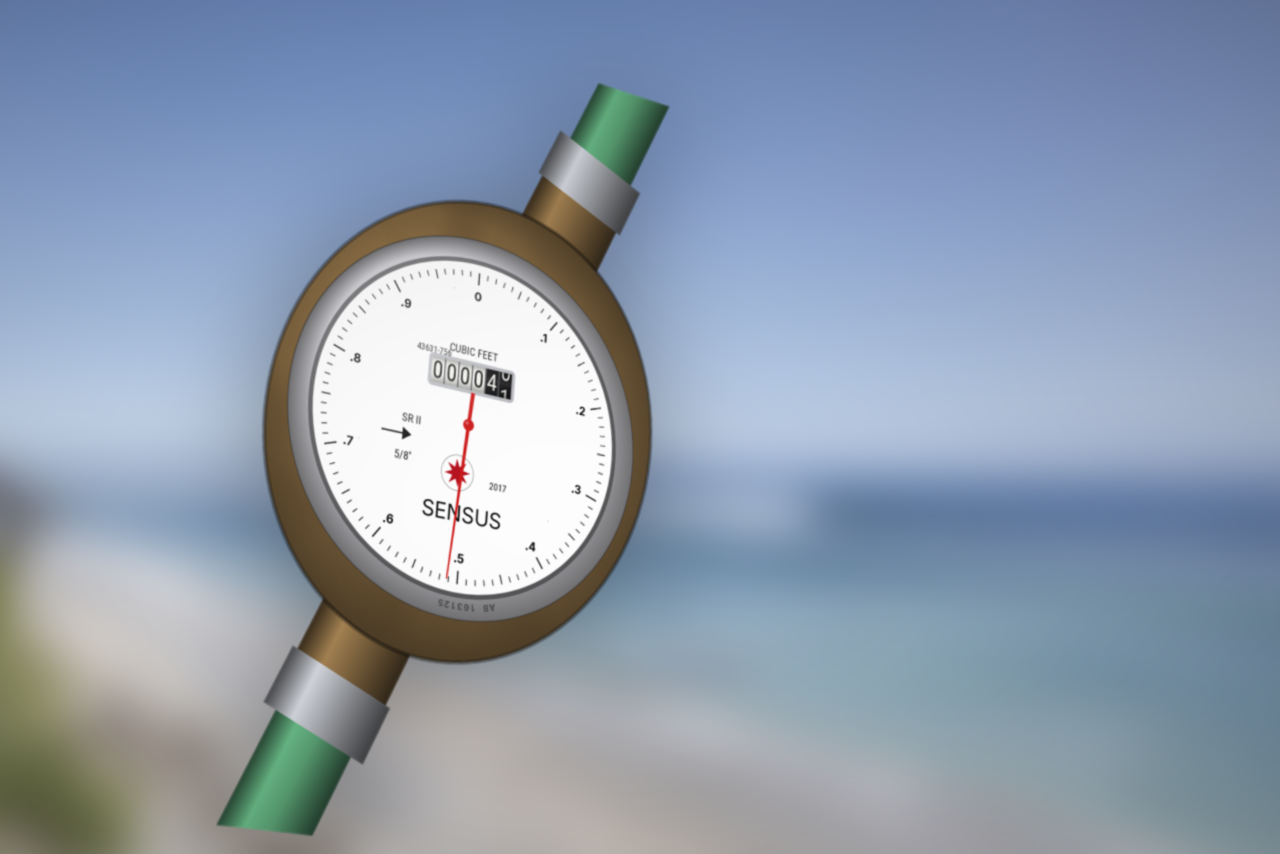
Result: 40.51 (ft³)
